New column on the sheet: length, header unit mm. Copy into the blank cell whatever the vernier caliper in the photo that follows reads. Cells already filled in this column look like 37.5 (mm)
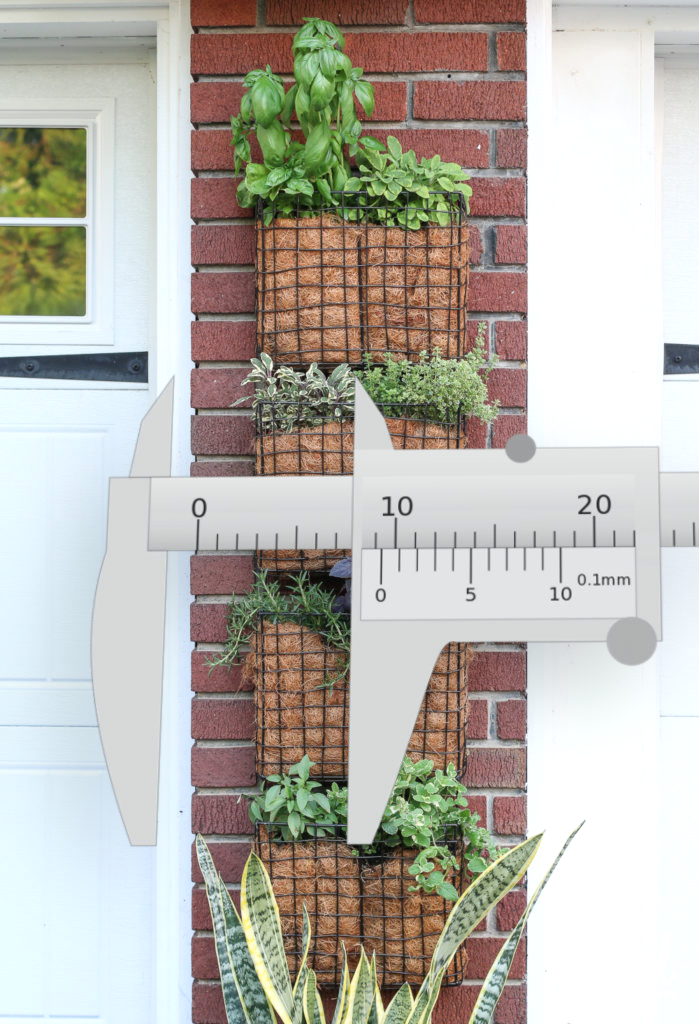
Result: 9.3 (mm)
